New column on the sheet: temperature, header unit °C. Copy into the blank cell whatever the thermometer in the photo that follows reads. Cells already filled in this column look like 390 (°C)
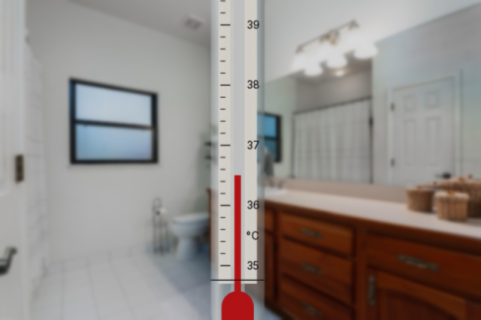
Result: 36.5 (°C)
